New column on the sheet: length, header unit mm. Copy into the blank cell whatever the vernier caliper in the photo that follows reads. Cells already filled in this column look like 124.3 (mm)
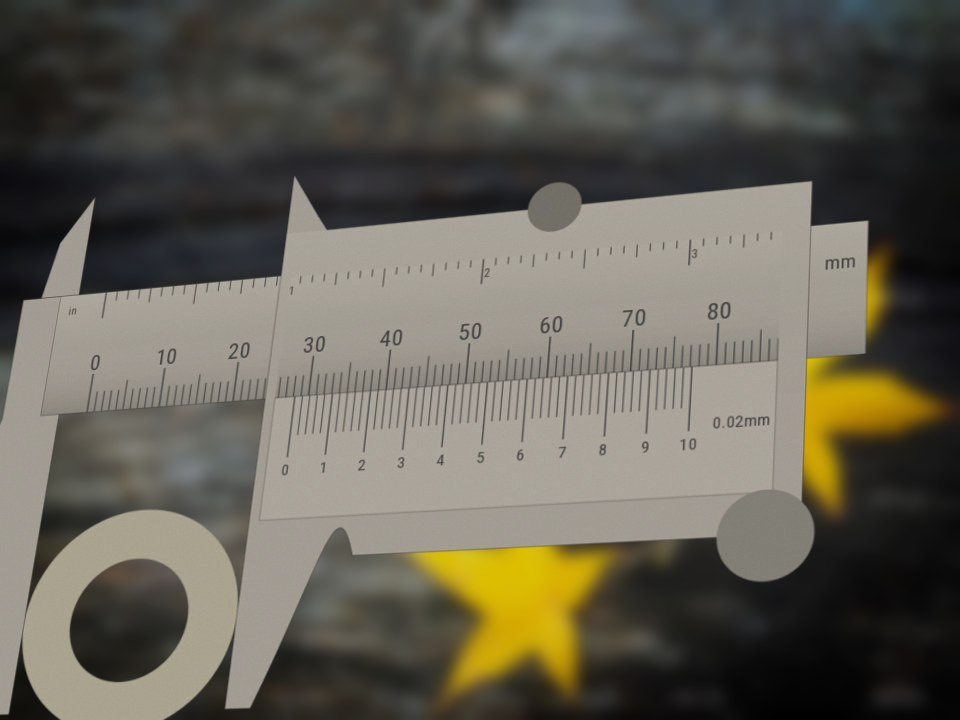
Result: 28.2 (mm)
